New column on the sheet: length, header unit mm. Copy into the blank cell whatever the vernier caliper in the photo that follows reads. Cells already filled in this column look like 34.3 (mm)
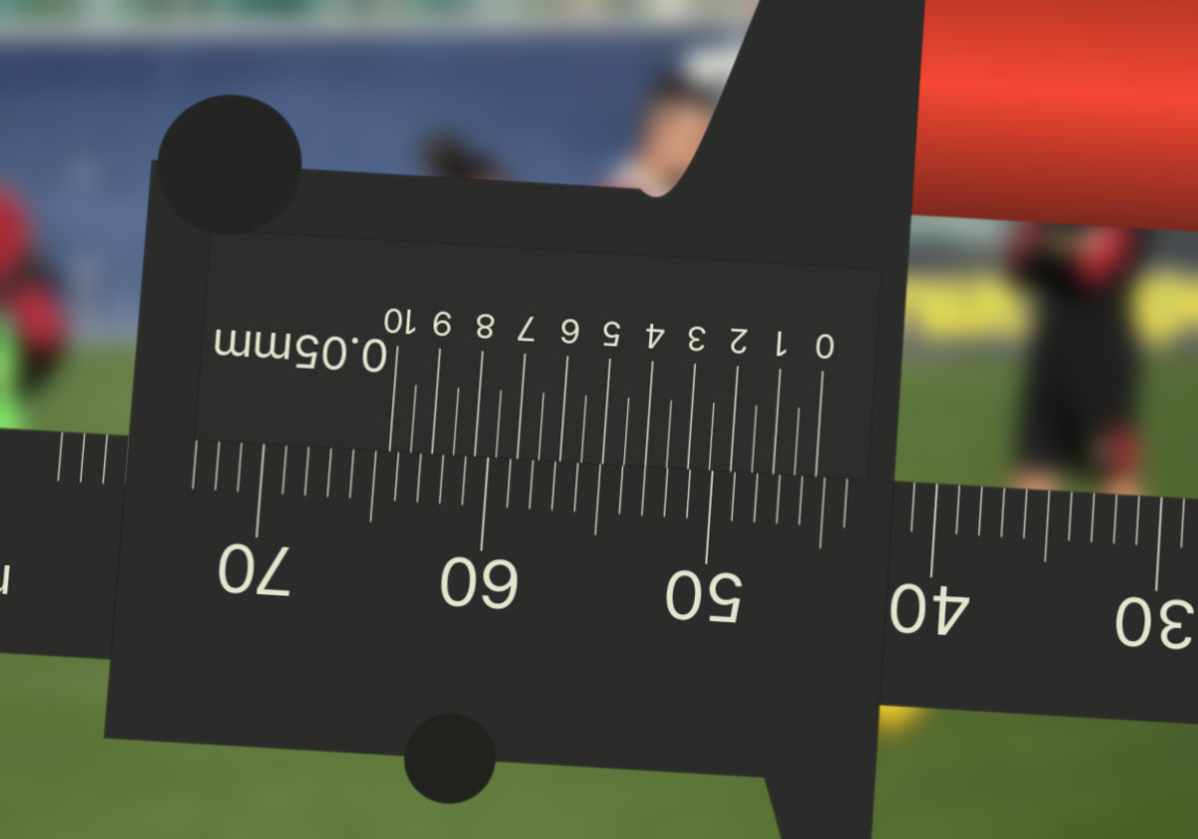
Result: 45.4 (mm)
